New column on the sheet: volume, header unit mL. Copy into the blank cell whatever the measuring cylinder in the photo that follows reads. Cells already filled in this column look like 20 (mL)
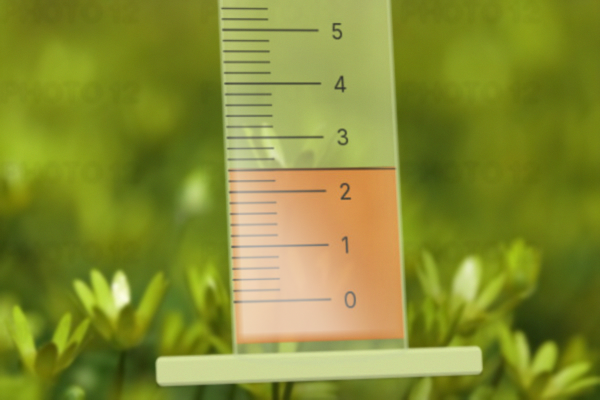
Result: 2.4 (mL)
